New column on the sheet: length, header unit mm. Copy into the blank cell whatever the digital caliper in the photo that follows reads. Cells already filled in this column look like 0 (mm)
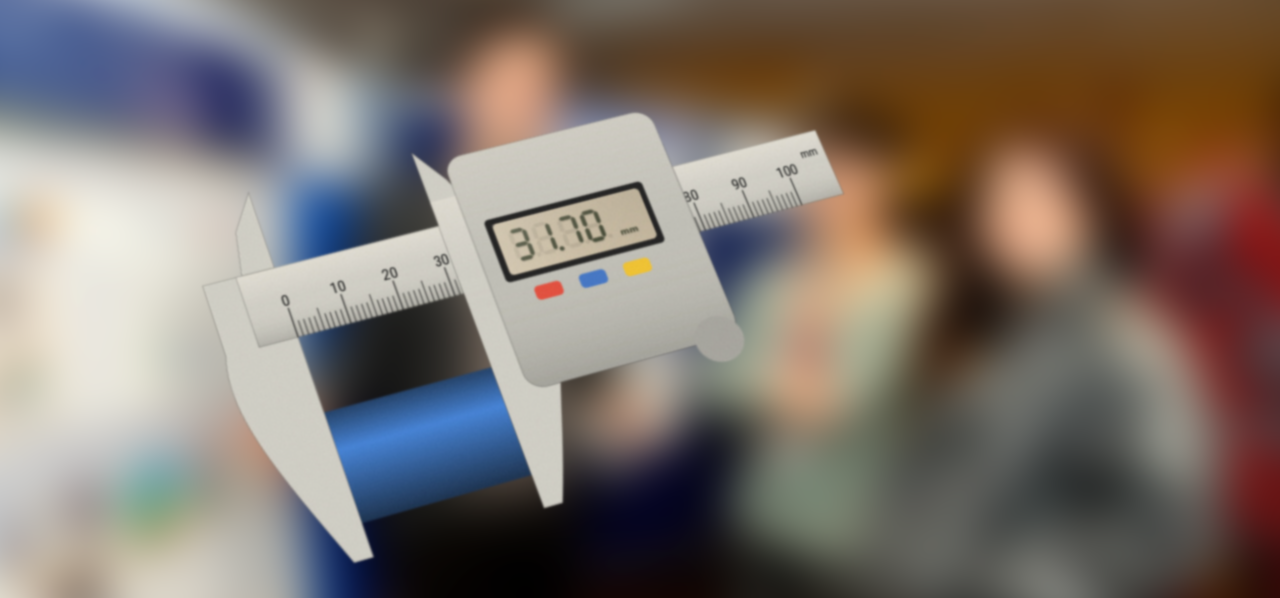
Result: 31.70 (mm)
